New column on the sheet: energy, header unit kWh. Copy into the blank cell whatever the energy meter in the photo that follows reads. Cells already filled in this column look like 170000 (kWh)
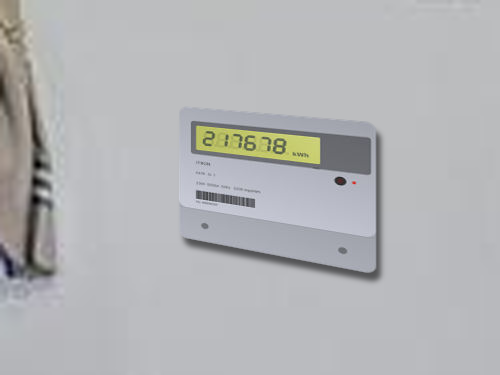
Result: 217678 (kWh)
